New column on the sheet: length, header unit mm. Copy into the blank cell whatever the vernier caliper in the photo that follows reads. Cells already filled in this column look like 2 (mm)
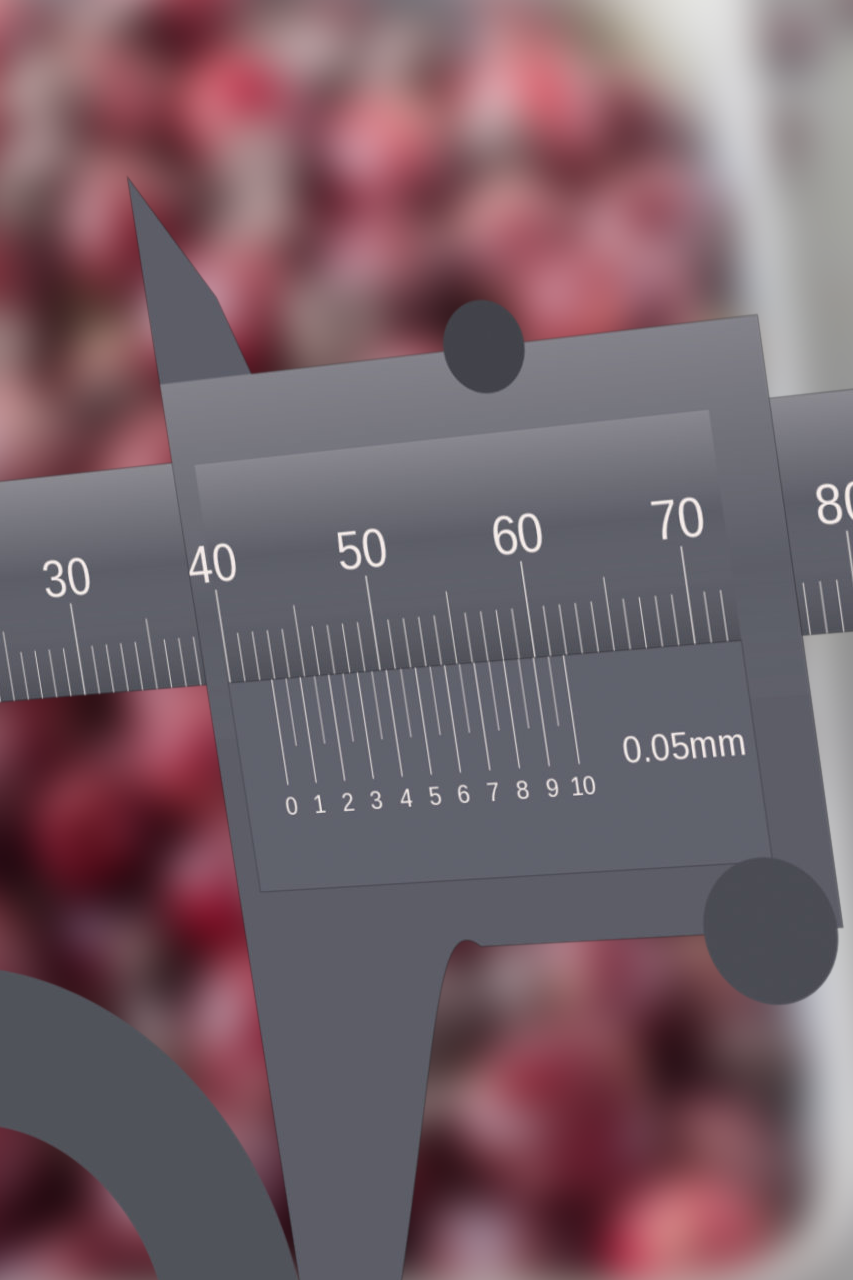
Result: 42.8 (mm)
